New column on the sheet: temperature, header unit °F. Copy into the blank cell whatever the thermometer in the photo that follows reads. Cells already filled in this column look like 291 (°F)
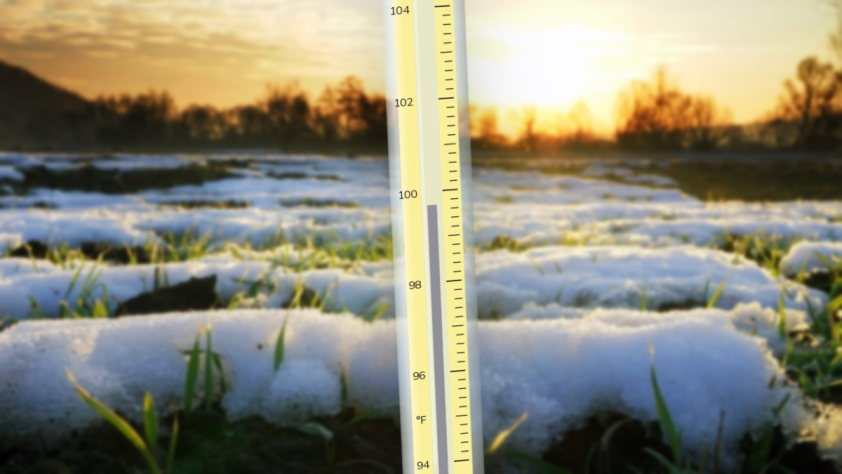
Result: 99.7 (°F)
